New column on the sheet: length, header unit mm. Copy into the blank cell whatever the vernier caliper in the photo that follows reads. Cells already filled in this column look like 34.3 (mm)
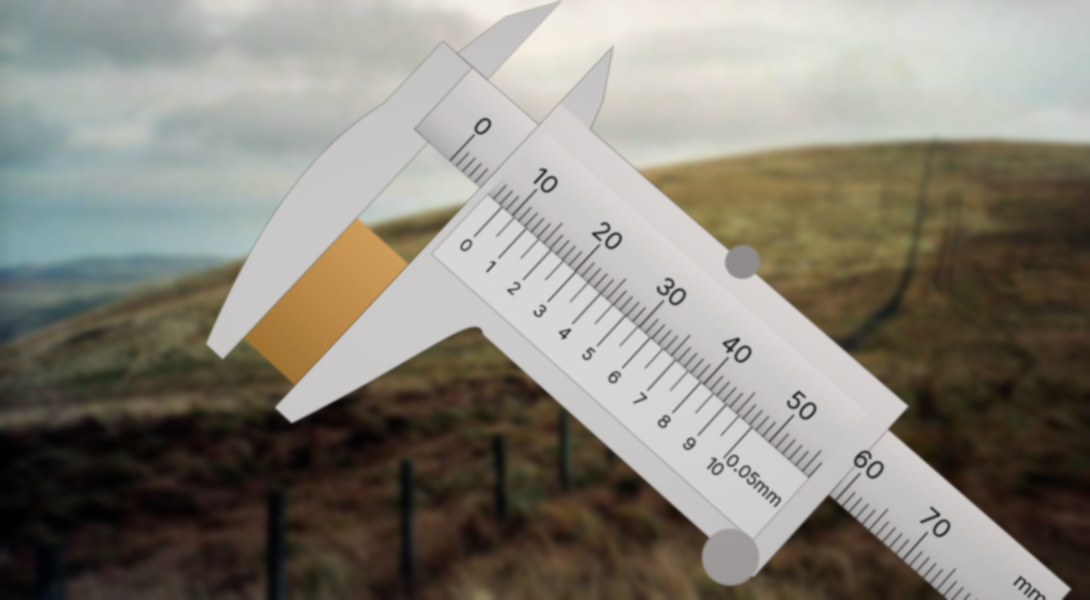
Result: 8.4 (mm)
